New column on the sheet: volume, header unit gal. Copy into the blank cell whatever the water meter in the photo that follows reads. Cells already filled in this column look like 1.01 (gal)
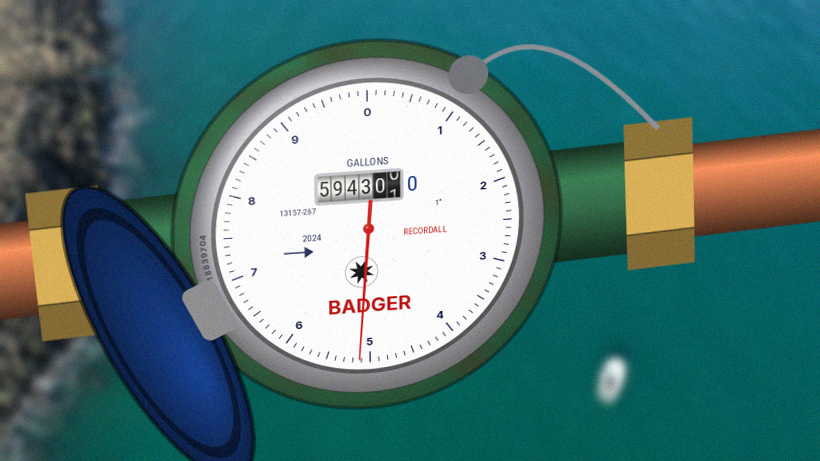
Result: 5943005.1 (gal)
